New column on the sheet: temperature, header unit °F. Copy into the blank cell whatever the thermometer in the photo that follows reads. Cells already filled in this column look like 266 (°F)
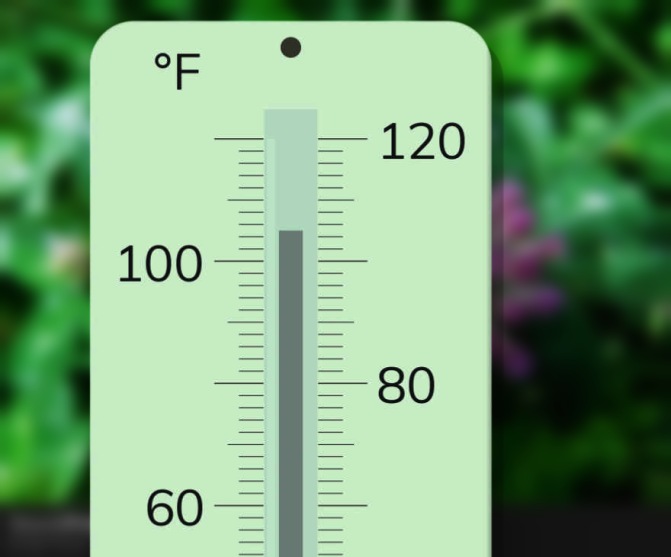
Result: 105 (°F)
